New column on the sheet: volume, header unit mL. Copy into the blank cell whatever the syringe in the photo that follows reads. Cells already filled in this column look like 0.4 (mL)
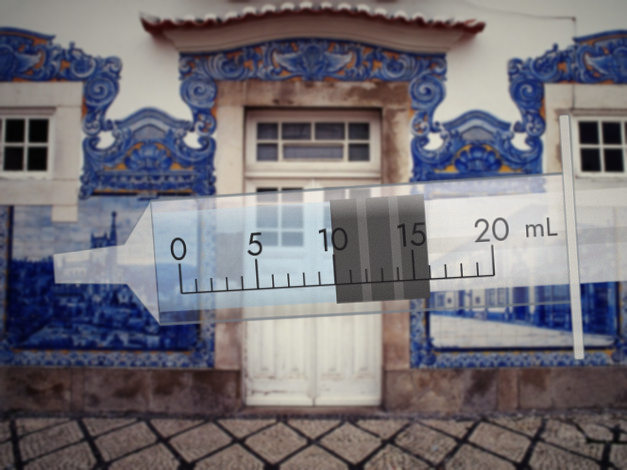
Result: 10 (mL)
